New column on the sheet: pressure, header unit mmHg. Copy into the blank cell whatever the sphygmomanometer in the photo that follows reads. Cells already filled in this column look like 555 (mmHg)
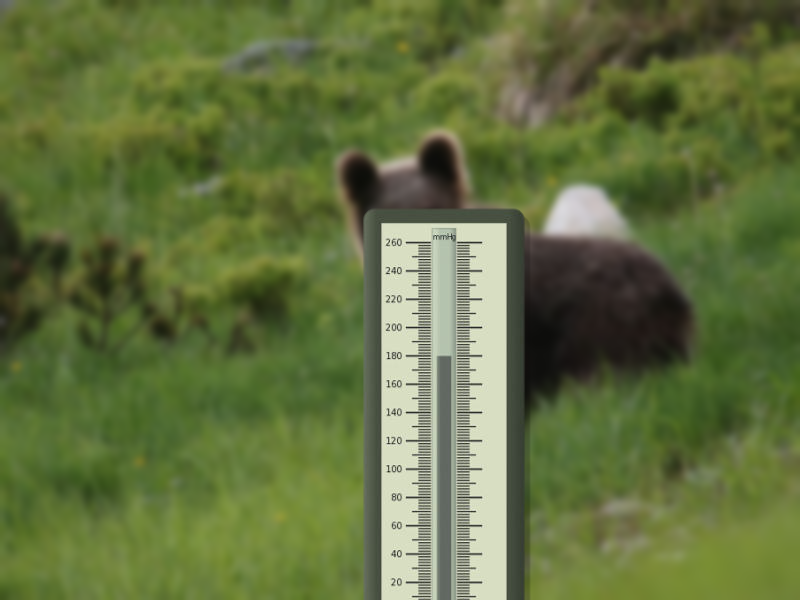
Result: 180 (mmHg)
